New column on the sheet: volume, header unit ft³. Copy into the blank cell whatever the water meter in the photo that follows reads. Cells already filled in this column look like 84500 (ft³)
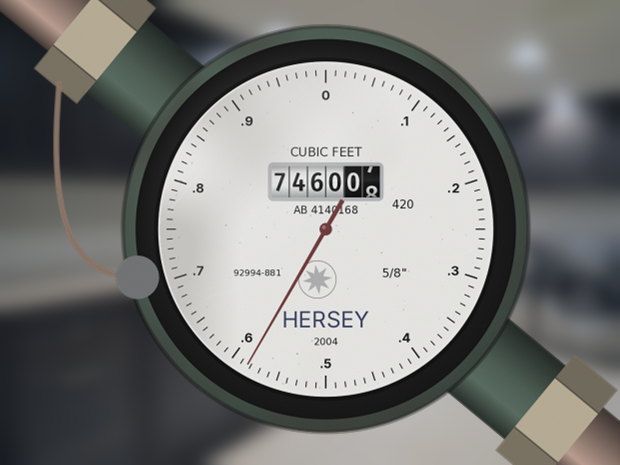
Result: 746007.58 (ft³)
